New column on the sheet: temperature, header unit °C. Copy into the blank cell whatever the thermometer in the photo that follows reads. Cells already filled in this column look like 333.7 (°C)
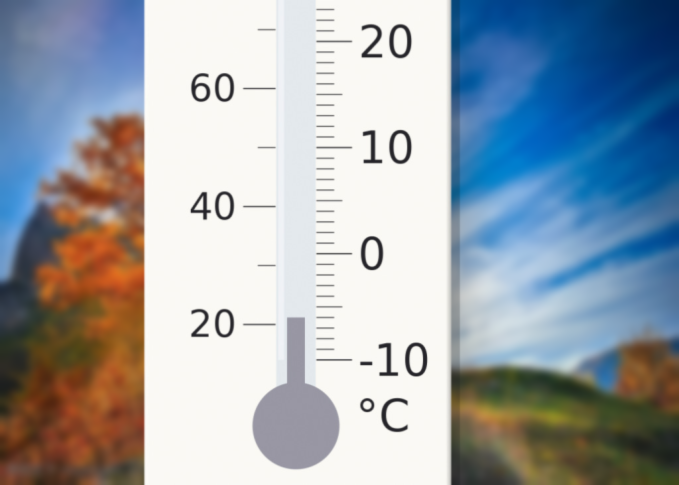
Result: -6 (°C)
